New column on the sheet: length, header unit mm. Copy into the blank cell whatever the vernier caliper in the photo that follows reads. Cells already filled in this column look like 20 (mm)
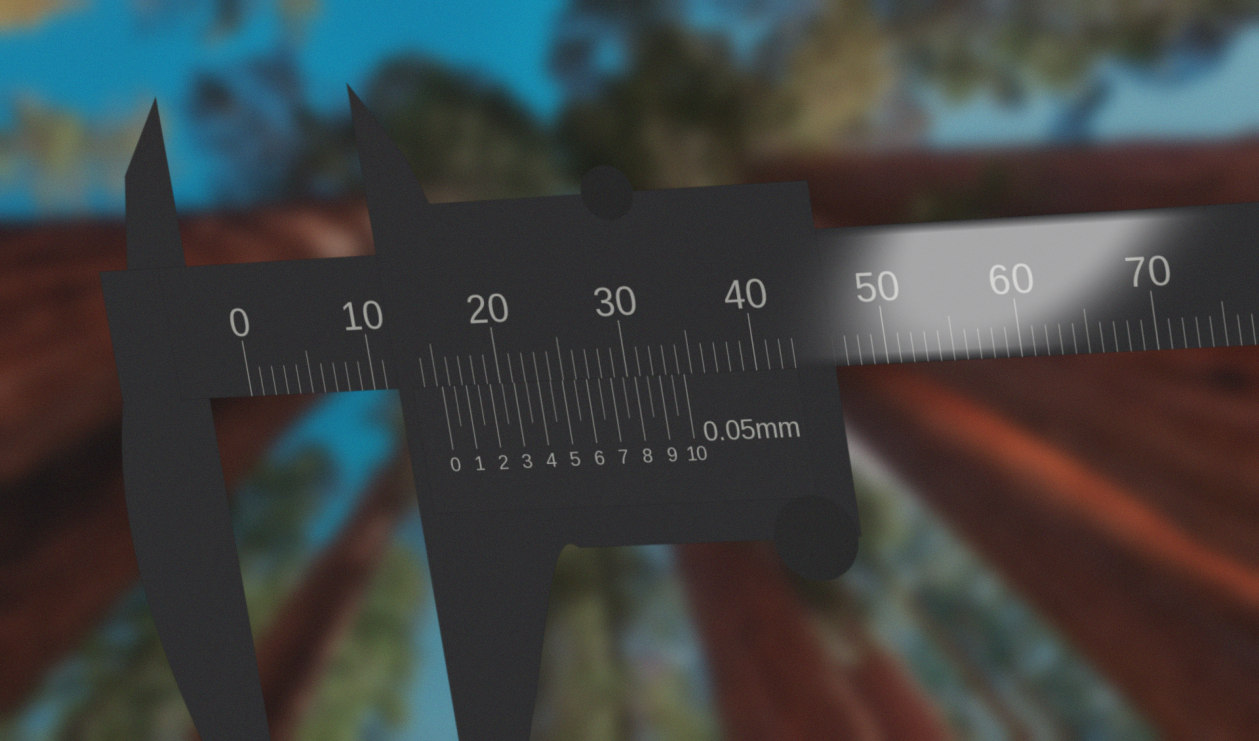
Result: 15.4 (mm)
